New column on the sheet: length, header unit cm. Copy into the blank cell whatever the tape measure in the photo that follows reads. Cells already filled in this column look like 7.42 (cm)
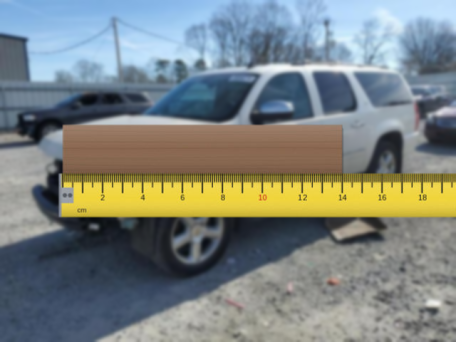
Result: 14 (cm)
